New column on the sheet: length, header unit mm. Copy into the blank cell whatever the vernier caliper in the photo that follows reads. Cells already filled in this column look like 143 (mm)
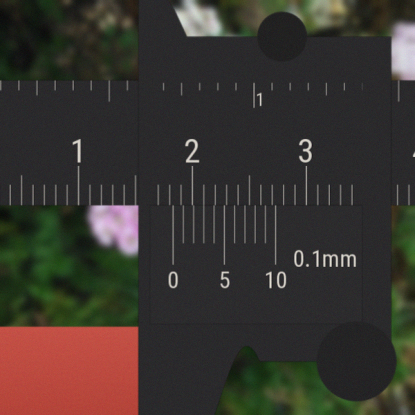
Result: 18.3 (mm)
